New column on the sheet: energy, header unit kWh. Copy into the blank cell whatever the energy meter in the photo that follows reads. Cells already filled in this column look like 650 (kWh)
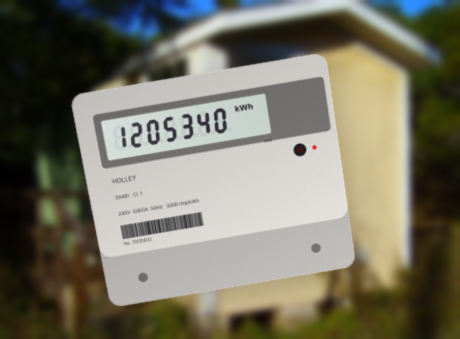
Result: 1205340 (kWh)
